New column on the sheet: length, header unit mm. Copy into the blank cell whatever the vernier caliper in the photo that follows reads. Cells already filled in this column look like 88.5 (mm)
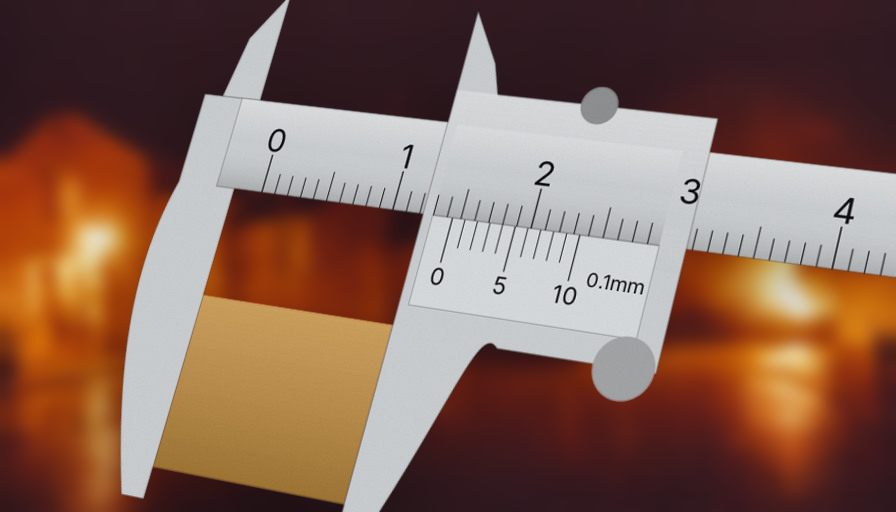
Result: 14.4 (mm)
